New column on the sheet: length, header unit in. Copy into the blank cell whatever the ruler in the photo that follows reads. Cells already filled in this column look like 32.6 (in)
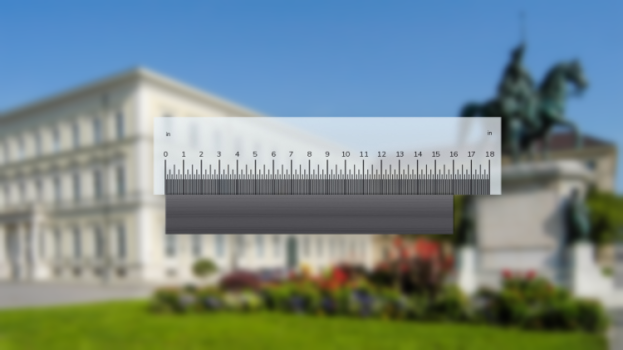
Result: 16 (in)
